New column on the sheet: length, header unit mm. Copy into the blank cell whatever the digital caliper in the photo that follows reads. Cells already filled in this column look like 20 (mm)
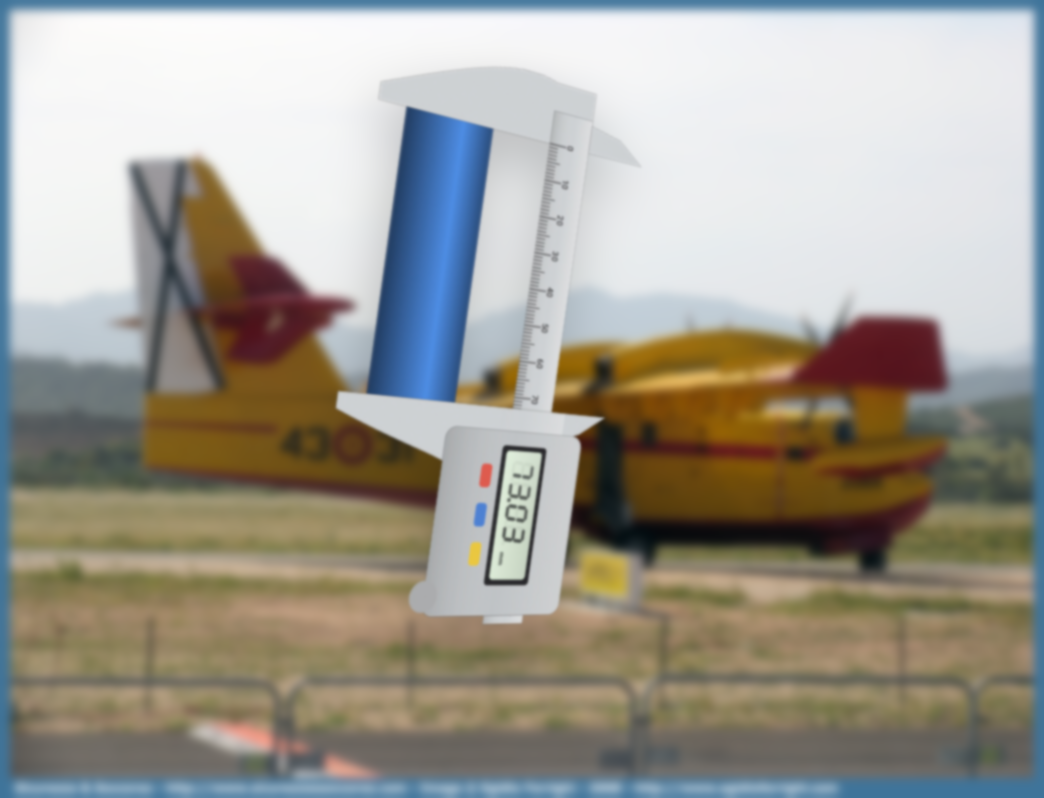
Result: 73.03 (mm)
